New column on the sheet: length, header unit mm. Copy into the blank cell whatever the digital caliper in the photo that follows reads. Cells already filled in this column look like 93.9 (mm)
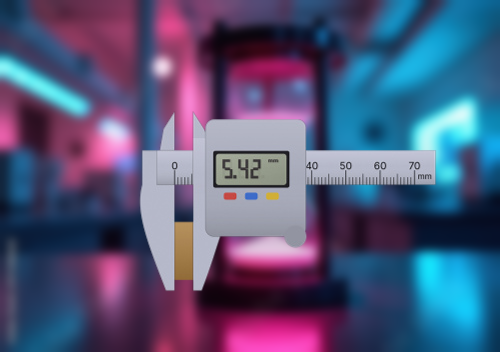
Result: 5.42 (mm)
